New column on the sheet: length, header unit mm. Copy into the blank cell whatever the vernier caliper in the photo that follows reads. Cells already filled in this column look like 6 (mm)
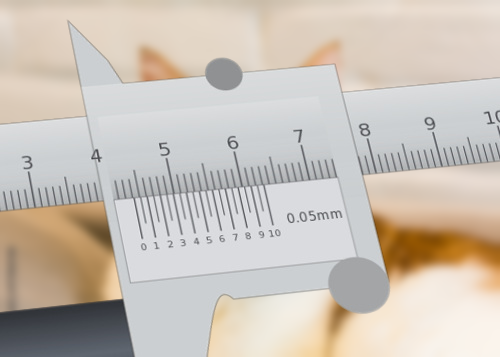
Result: 44.2 (mm)
